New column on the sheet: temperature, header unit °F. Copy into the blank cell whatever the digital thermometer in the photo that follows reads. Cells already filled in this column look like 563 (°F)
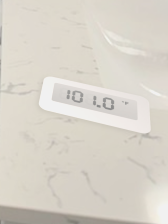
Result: 101.0 (°F)
